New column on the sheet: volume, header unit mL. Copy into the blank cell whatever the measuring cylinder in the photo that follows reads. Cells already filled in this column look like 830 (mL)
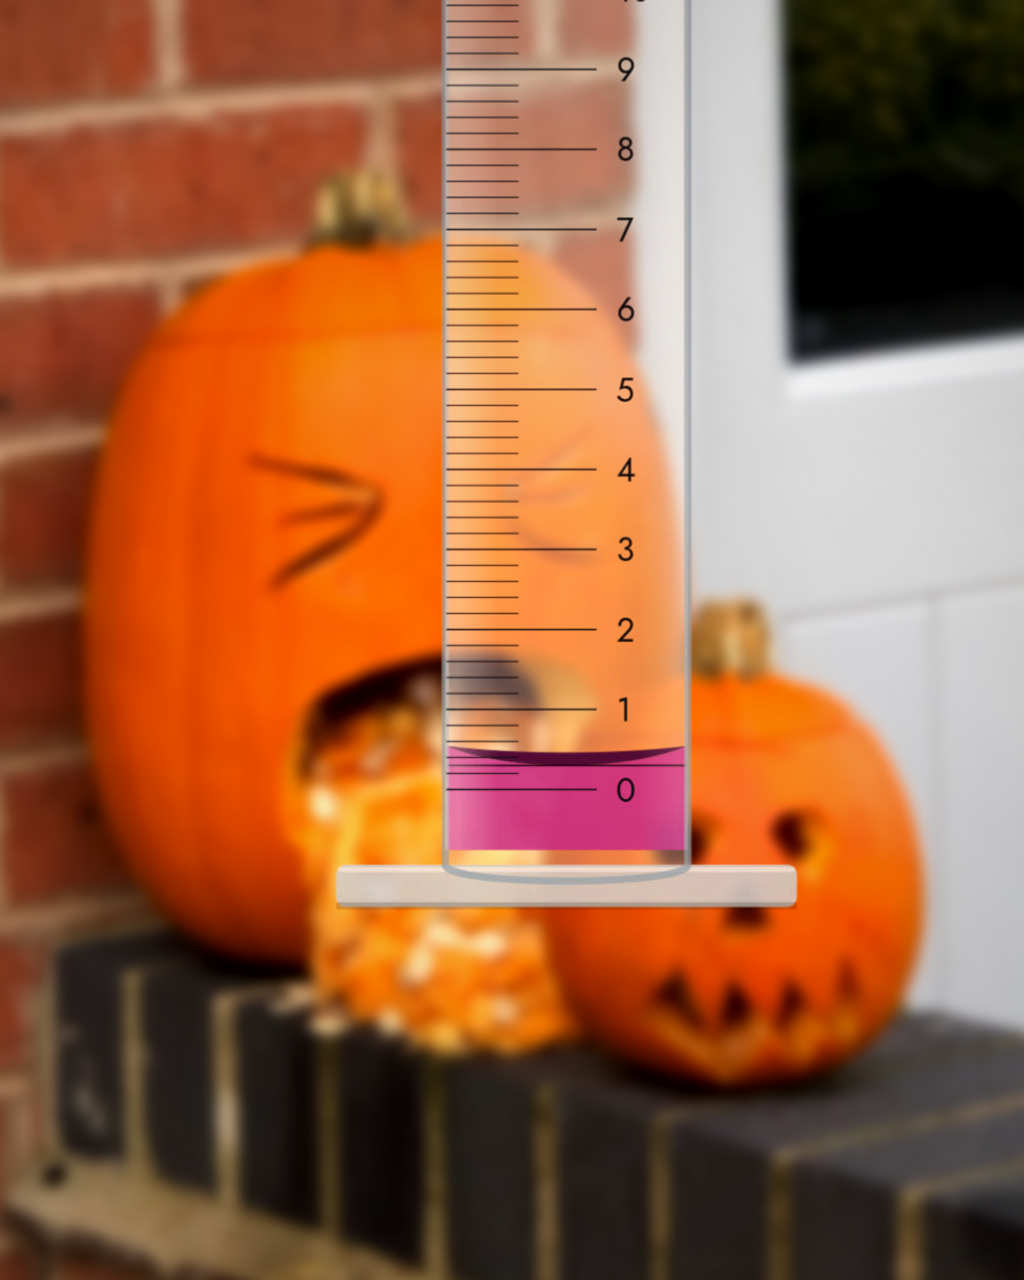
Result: 0.3 (mL)
